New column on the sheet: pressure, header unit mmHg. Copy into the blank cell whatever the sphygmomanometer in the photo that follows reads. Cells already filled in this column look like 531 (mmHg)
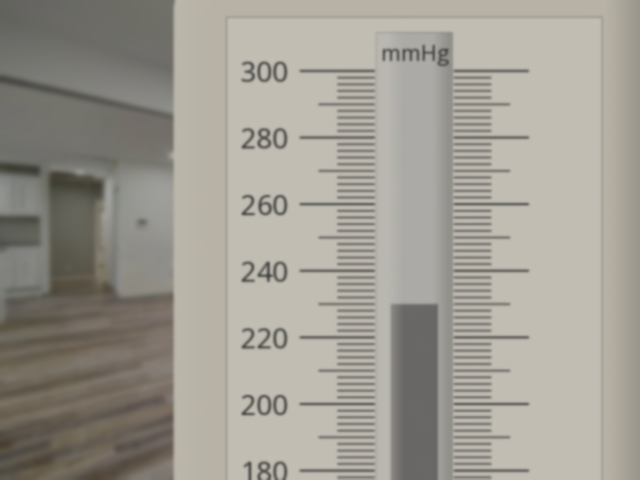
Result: 230 (mmHg)
